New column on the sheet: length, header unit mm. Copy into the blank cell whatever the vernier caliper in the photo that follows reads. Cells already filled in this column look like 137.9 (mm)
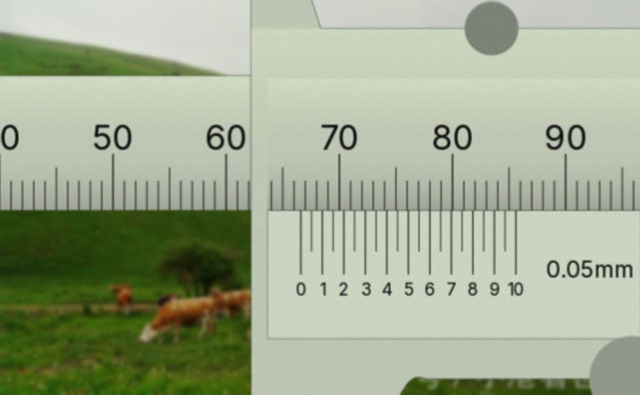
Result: 66.6 (mm)
